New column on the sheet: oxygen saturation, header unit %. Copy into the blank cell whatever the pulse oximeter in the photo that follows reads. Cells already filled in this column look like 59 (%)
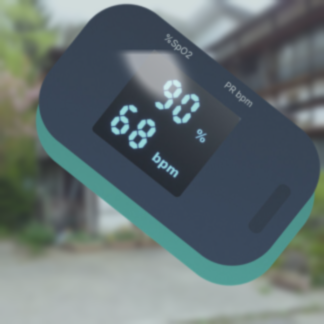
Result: 90 (%)
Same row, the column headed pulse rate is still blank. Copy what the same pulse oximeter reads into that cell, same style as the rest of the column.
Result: 68 (bpm)
